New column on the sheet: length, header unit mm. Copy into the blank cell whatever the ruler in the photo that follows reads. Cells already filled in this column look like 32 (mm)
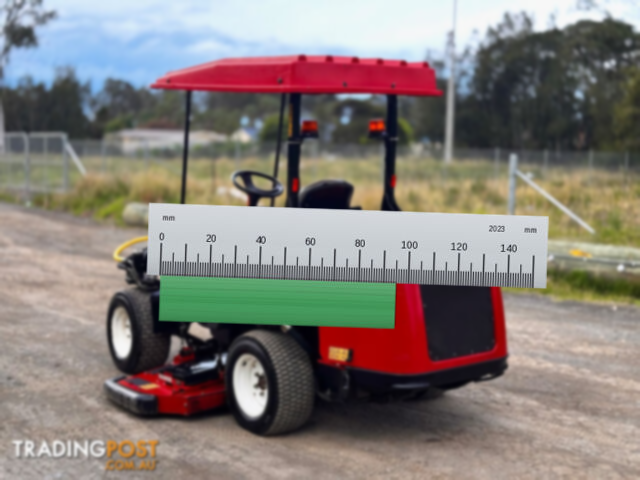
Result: 95 (mm)
